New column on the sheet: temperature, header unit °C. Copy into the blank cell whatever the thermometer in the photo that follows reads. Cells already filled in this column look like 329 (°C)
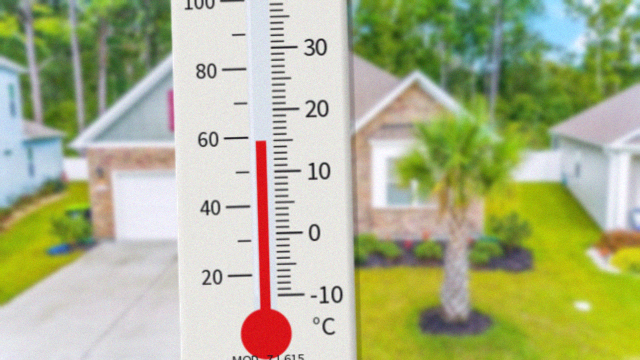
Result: 15 (°C)
